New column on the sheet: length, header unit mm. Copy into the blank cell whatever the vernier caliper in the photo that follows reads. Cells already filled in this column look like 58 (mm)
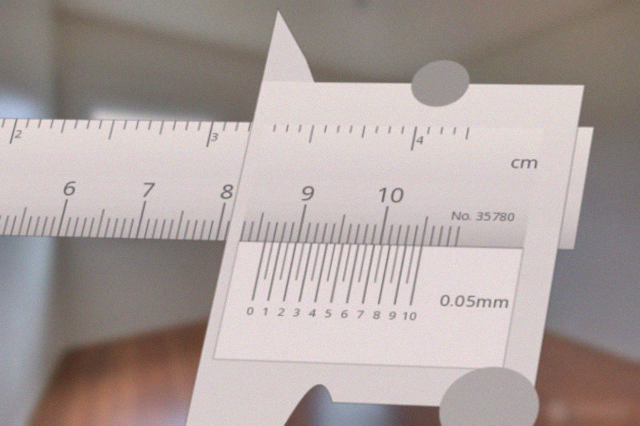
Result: 86.0 (mm)
